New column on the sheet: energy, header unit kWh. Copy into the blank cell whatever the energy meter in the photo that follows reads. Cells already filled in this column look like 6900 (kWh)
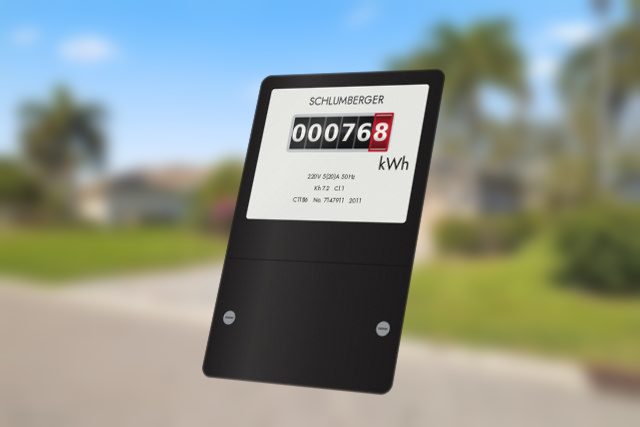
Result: 76.8 (kWh)
